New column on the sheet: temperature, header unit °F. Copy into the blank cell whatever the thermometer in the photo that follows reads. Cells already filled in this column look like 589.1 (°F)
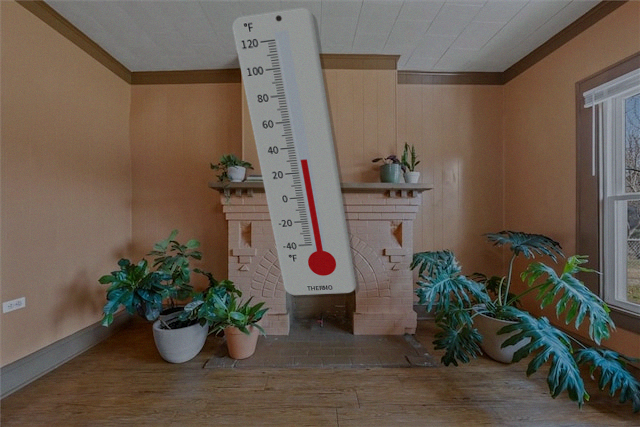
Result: 30 (°F)
